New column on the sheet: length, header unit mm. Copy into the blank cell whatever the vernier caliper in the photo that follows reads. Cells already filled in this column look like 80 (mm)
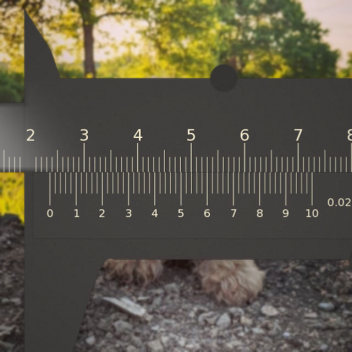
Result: 23.6 (mm)
